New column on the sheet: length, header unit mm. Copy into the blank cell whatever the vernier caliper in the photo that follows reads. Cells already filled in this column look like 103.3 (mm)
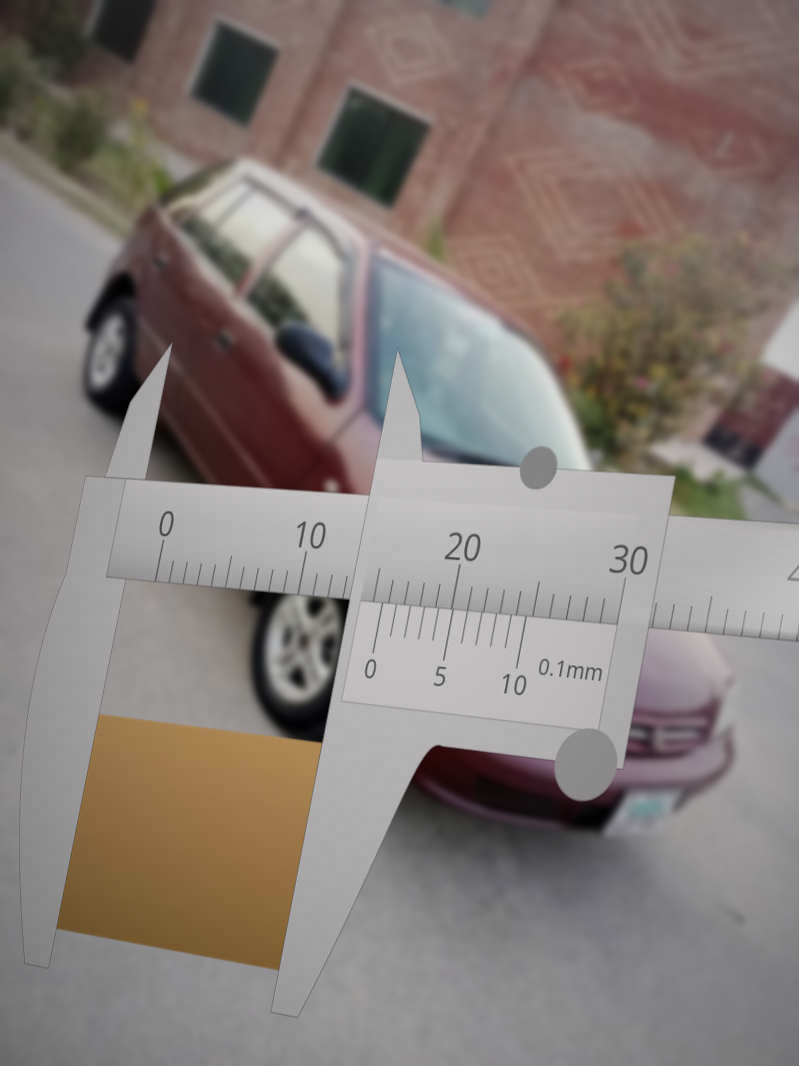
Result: 15.6 (mm)
